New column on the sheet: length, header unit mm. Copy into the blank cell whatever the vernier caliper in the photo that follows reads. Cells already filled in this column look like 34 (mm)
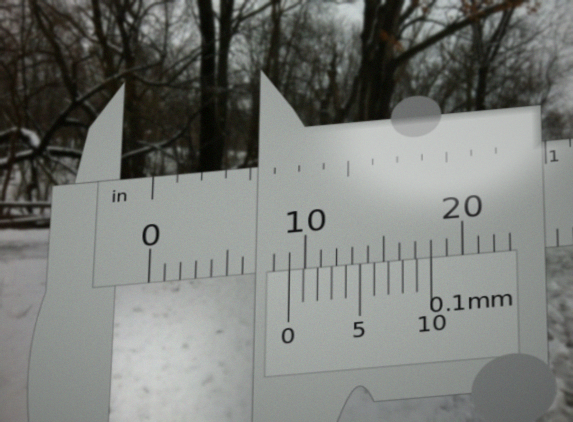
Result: 9.0 (mm)
